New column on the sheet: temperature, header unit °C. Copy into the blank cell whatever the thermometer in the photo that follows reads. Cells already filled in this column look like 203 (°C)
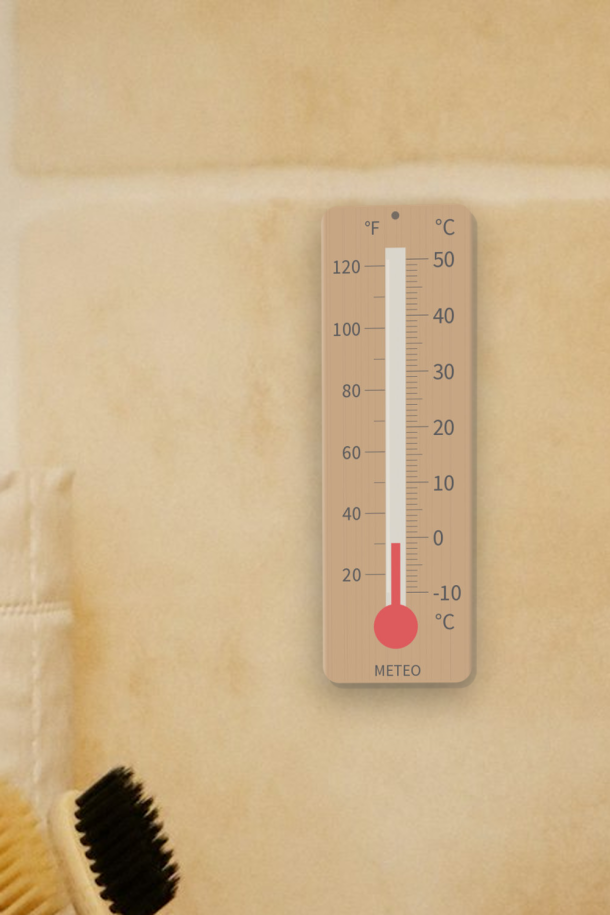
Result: -1 (°C)
